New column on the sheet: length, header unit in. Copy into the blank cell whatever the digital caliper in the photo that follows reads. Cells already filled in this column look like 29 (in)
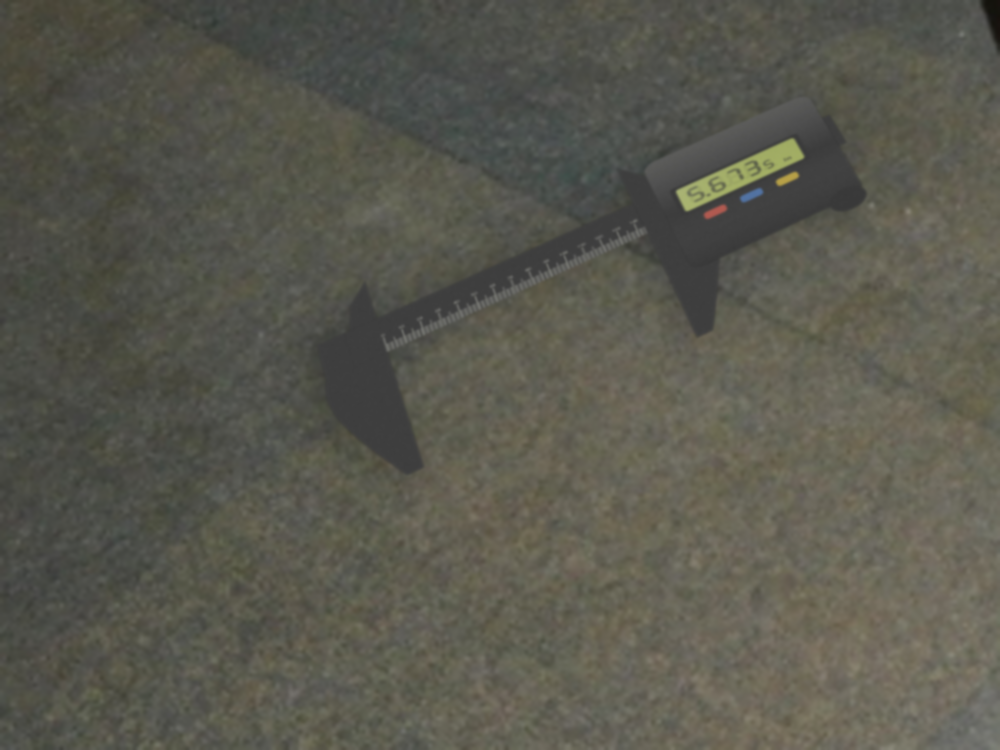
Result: 5.6735 (in)
